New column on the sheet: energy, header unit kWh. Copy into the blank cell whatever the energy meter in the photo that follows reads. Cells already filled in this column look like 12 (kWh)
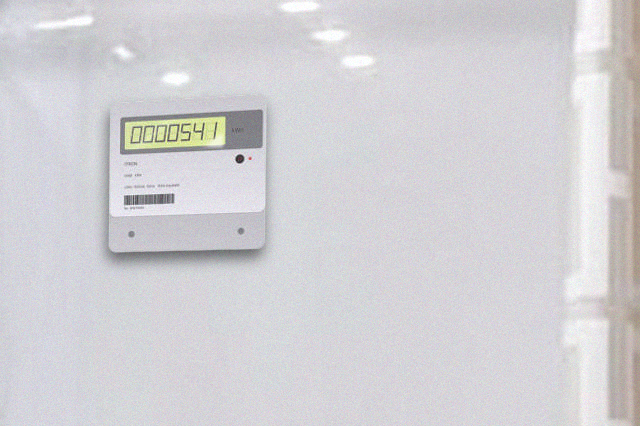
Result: 541 (kWh)
